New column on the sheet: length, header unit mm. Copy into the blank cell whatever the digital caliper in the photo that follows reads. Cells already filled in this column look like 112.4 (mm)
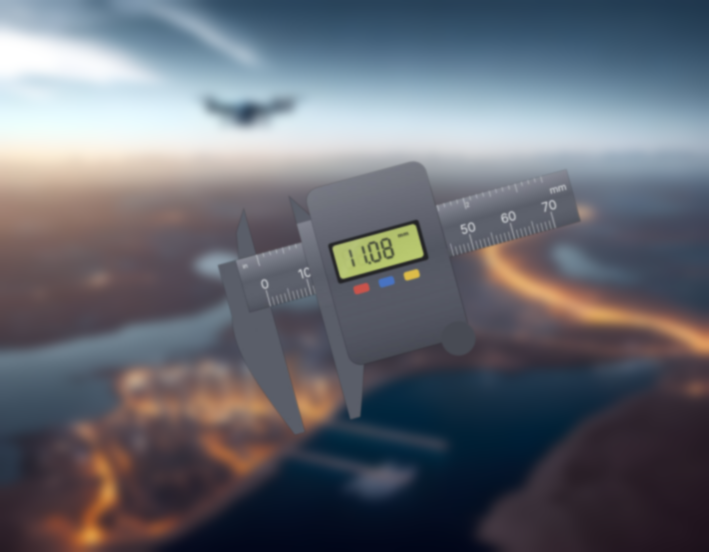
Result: 11.08 (mm)
